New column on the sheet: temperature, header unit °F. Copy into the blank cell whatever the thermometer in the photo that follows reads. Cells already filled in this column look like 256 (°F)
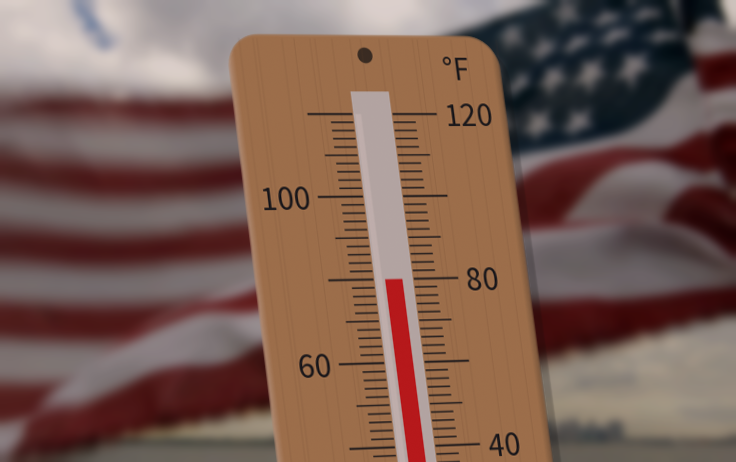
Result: 80 (°F)
